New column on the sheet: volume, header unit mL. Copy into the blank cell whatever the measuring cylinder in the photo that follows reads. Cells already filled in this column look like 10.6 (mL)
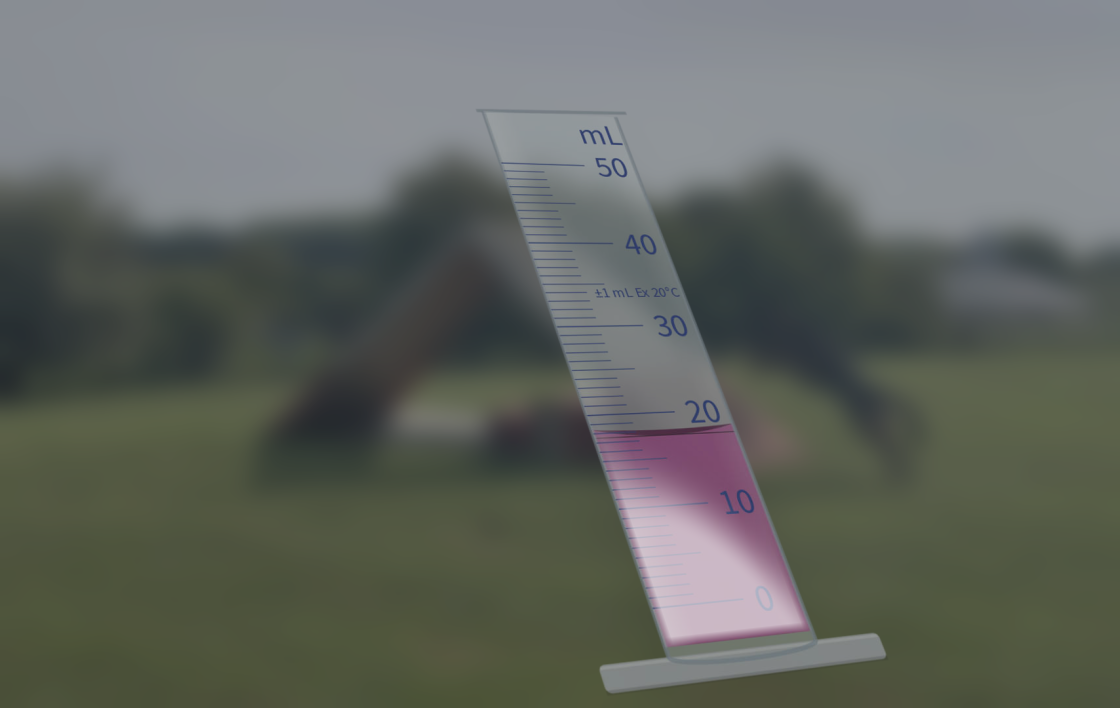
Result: 17.5 (mL)
